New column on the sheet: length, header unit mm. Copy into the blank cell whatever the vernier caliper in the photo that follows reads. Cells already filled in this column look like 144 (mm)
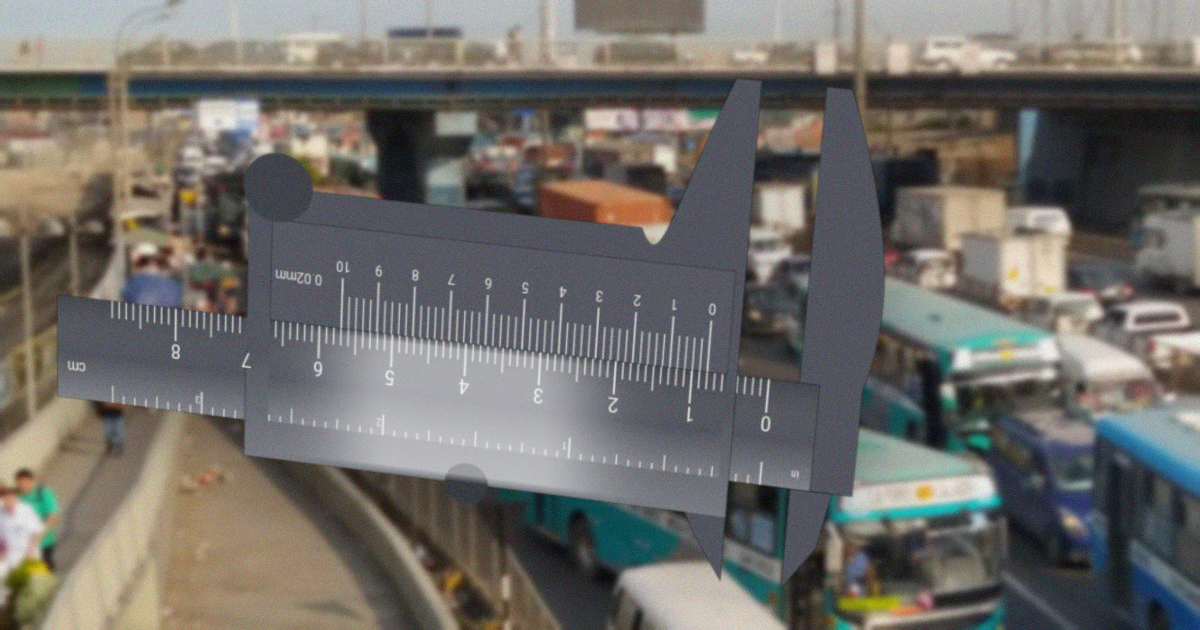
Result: 8.0 (mm)
